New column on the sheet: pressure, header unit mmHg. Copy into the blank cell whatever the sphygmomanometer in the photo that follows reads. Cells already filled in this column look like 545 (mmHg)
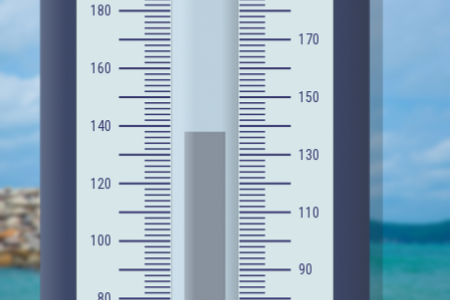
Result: 138 (mmHg)
